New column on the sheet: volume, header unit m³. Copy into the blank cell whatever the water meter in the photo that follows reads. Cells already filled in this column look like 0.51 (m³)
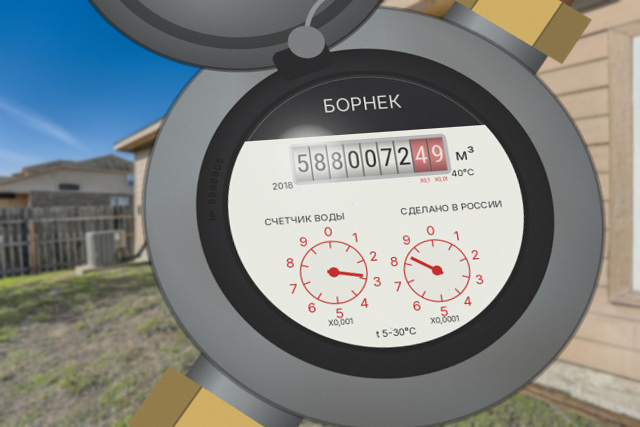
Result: 5880072.4928 (m³)
